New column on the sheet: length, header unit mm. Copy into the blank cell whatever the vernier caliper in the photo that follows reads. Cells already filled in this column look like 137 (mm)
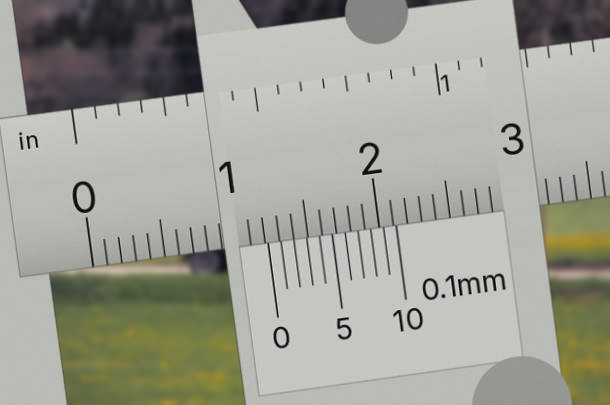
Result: 12.2 (mm)
